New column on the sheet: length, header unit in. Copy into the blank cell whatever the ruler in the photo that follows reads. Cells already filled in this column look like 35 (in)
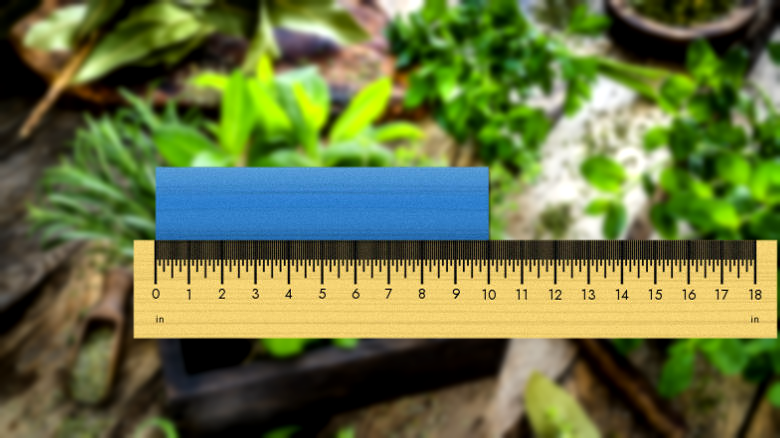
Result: 10 (in)
